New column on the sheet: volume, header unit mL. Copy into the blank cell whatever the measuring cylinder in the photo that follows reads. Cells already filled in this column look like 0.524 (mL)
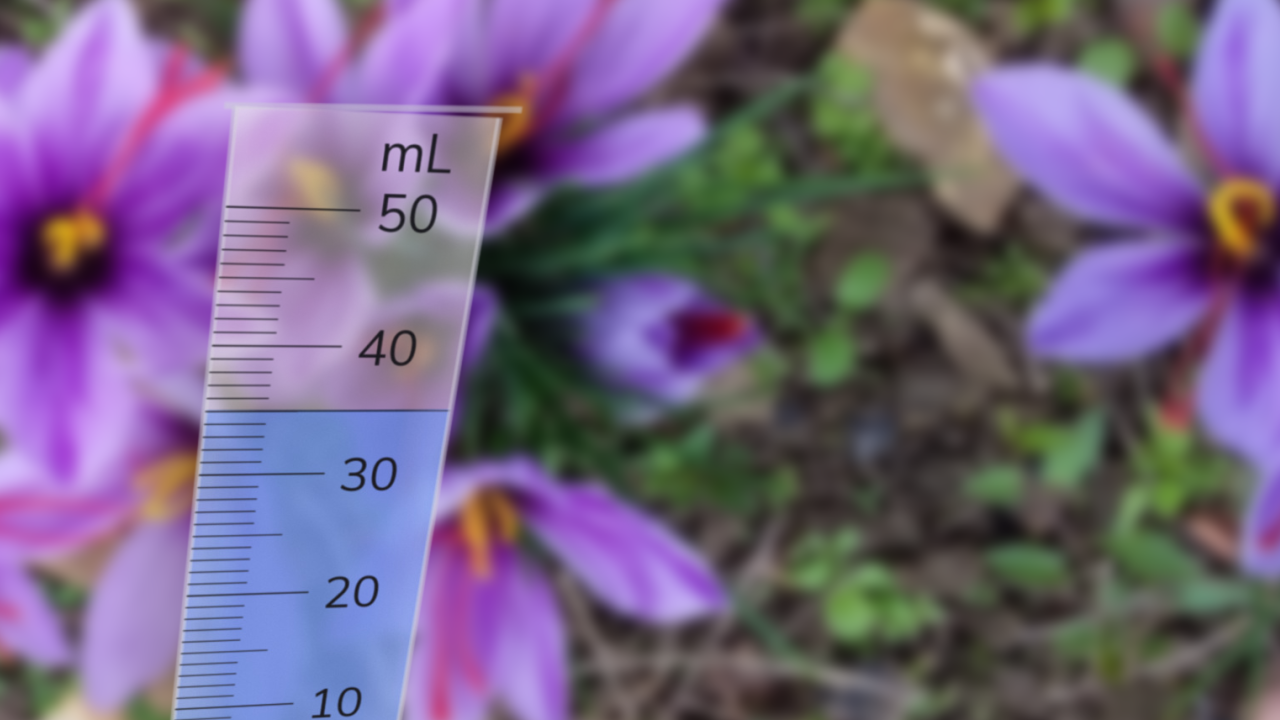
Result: 35 (mL)
